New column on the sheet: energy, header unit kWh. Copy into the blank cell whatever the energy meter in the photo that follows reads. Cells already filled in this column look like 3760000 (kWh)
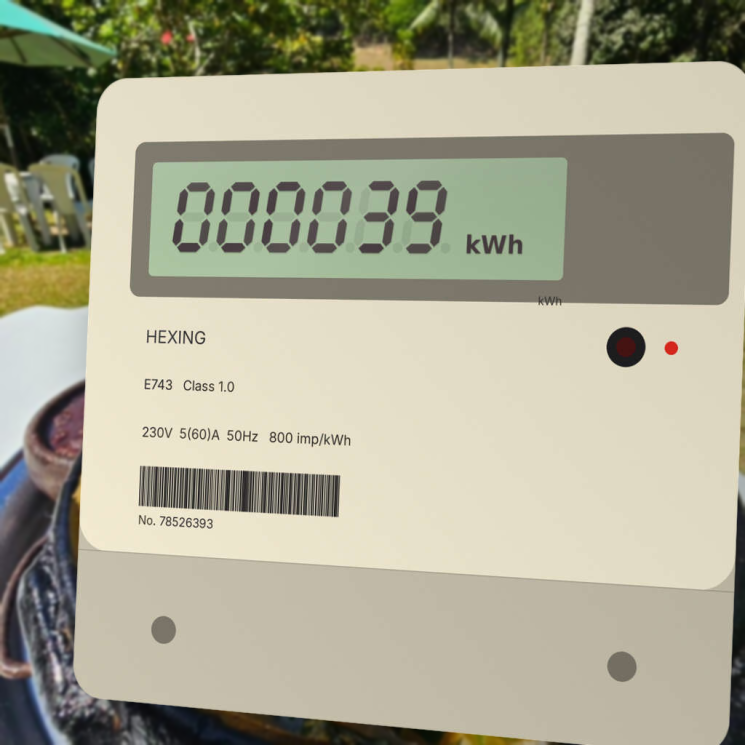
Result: 39 (kWh)
